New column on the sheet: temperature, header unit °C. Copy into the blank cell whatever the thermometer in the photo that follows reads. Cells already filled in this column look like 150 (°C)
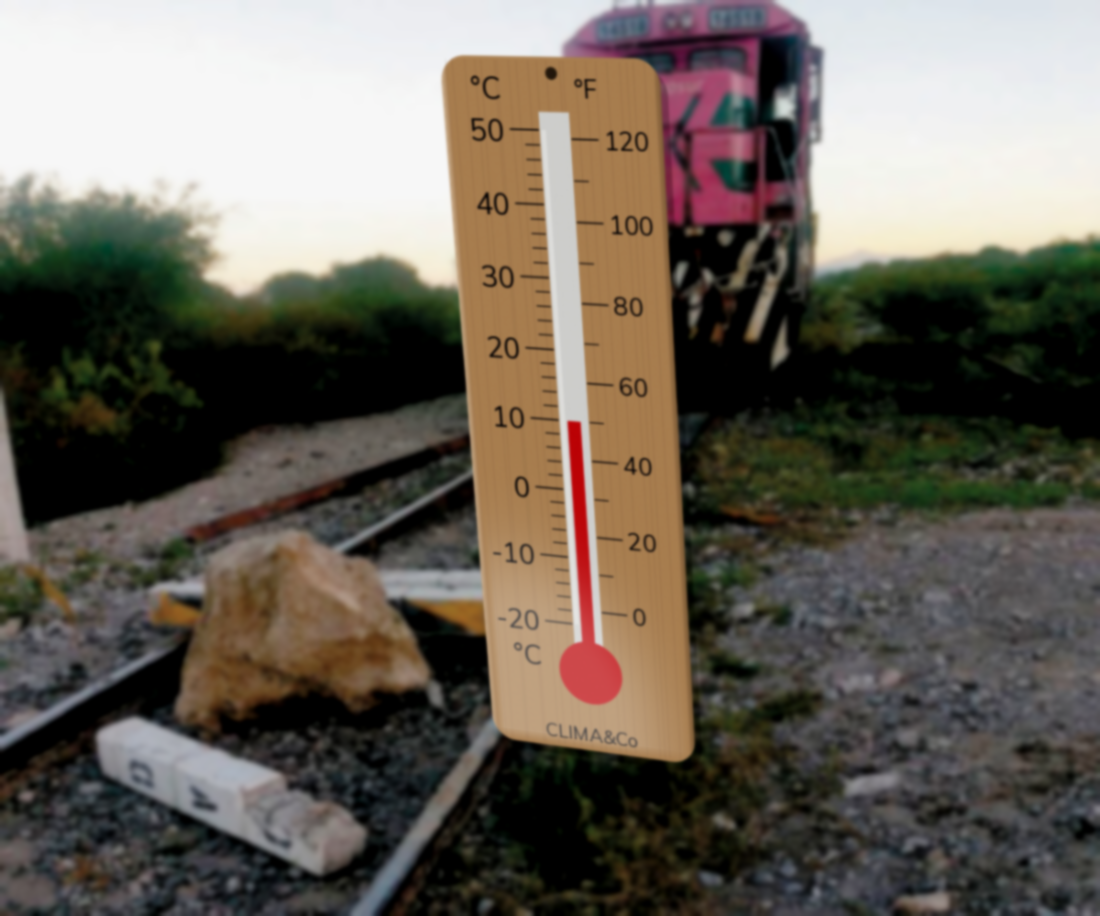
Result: 10 (°C)
